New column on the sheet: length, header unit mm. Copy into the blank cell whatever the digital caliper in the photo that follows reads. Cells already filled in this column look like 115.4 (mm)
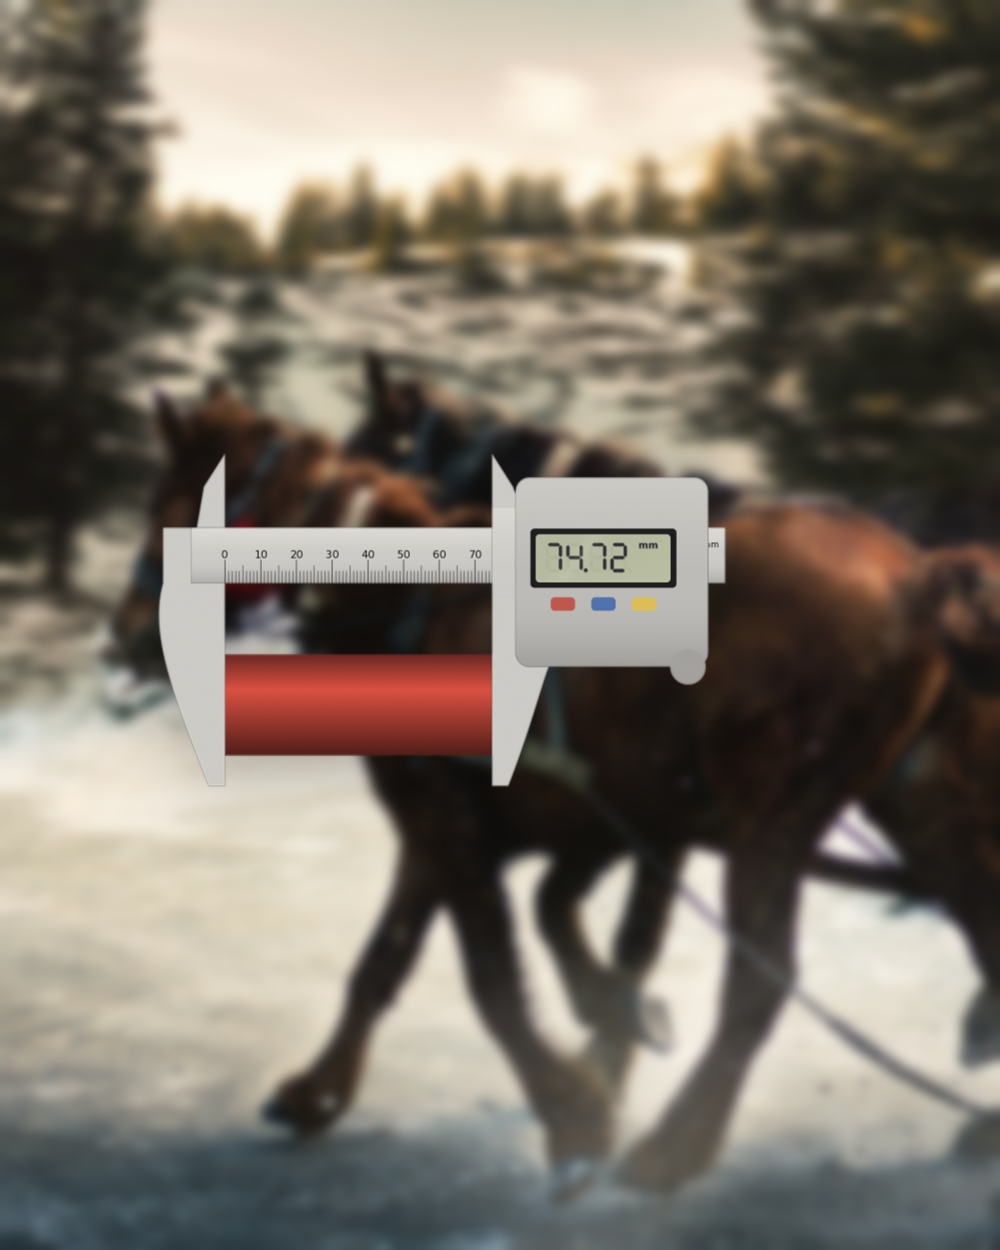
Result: 74.72 (mm)
